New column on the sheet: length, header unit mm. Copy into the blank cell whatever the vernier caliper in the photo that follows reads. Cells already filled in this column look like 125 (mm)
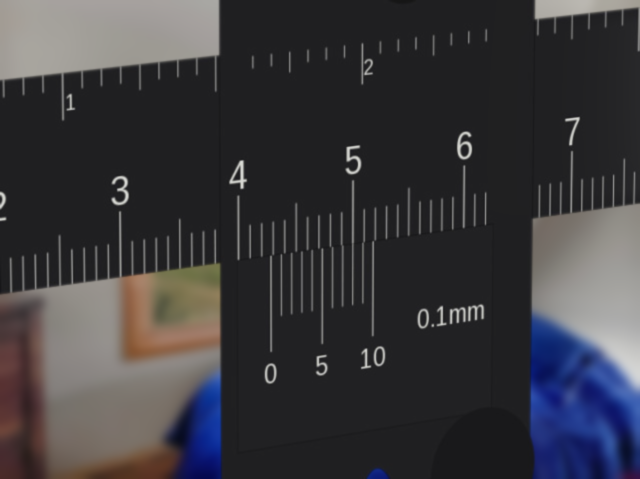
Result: 42.8 (mm)
